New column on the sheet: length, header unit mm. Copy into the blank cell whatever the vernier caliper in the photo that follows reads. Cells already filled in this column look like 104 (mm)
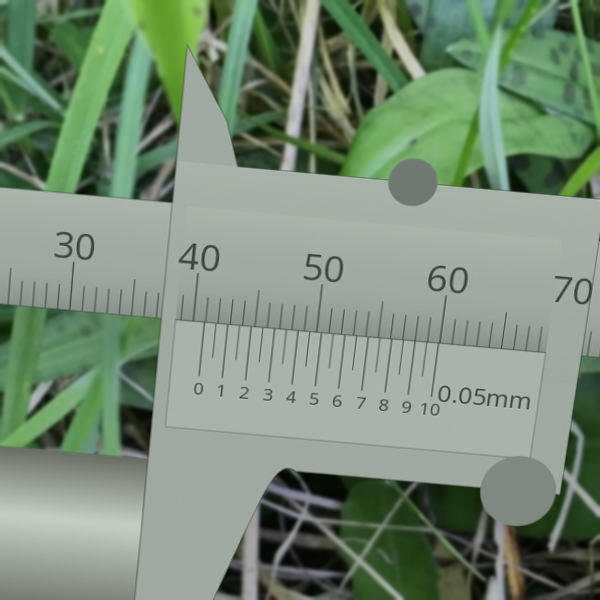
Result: 40.9 (mm)
